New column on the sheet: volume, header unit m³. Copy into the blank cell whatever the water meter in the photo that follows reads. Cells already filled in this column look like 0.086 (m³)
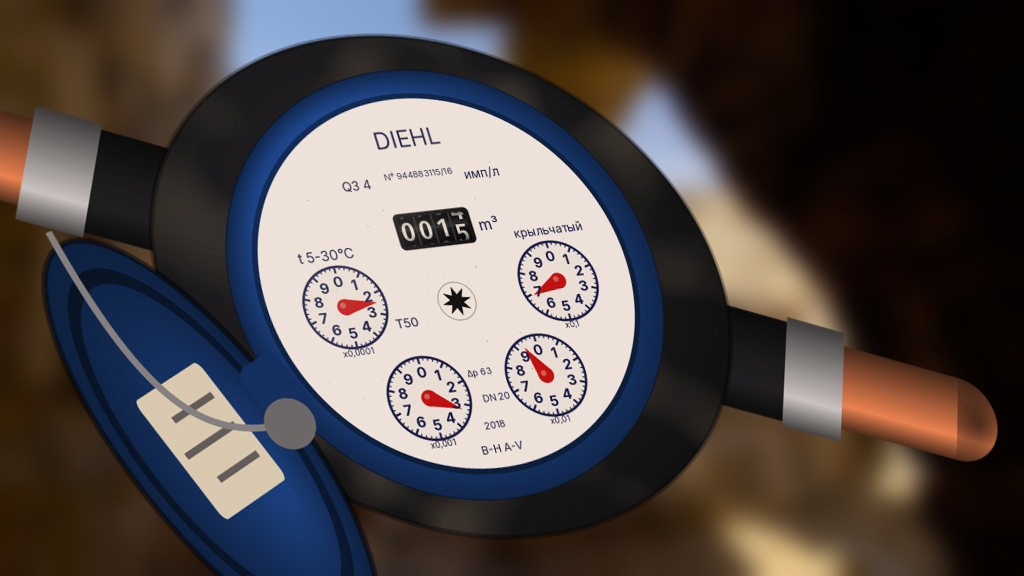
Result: 14.6932 (m³)
